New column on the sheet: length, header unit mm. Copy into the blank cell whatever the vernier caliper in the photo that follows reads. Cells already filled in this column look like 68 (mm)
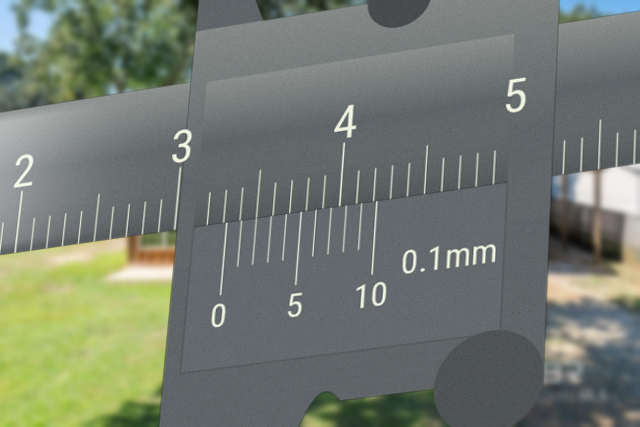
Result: 33.2 (mm)
